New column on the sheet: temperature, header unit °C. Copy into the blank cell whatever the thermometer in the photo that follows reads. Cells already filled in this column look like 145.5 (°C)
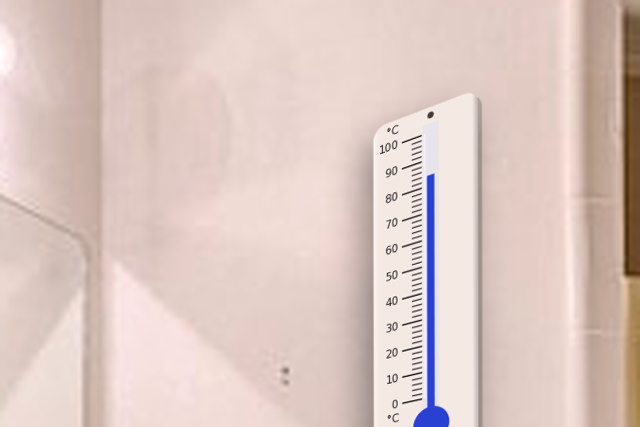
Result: 84 (°C)
